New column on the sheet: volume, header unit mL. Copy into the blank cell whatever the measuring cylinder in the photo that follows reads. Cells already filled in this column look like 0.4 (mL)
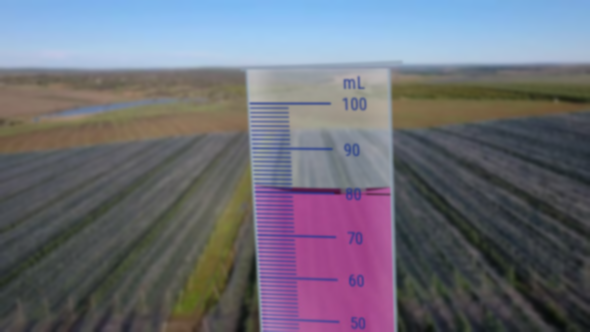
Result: 80 (mL)
